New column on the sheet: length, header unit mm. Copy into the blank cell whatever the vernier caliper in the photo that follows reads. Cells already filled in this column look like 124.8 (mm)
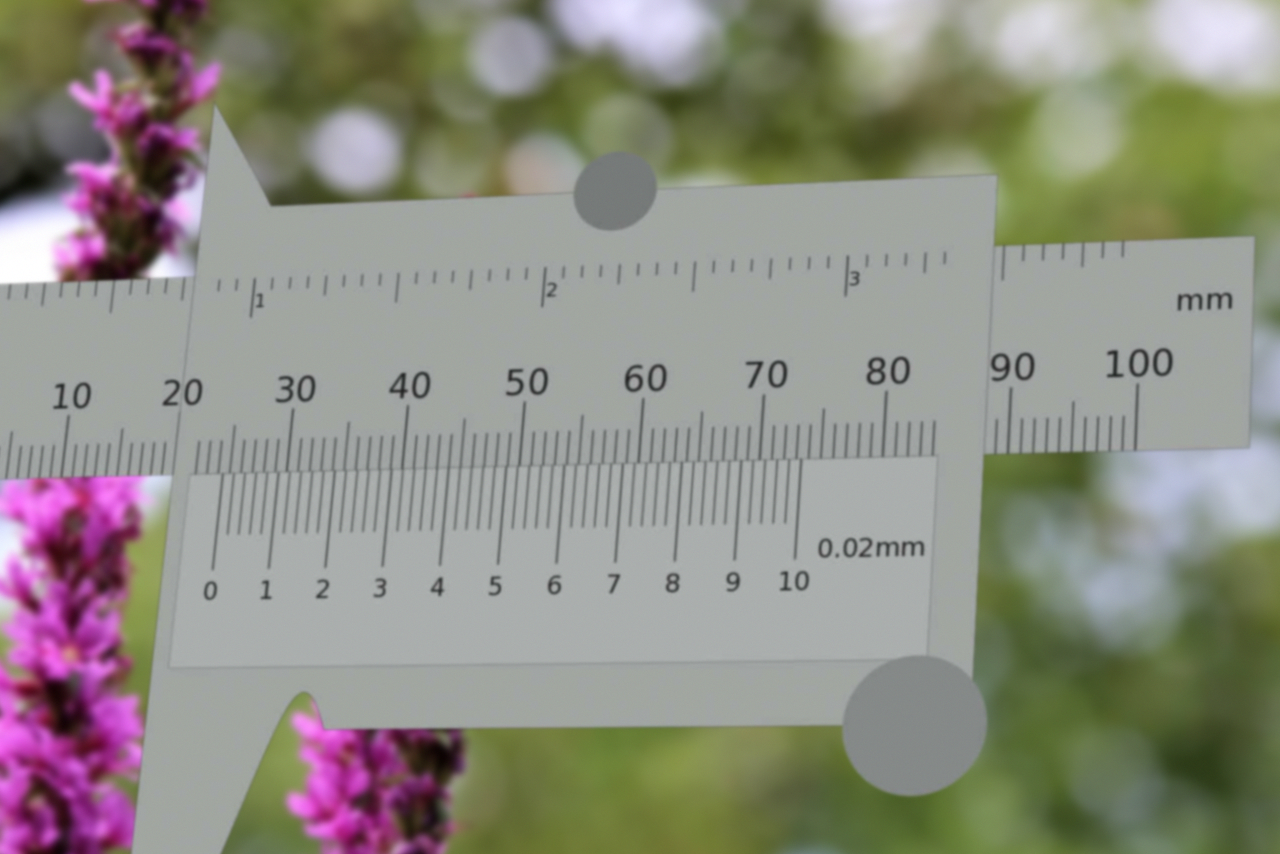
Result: 24.4 (mm)
